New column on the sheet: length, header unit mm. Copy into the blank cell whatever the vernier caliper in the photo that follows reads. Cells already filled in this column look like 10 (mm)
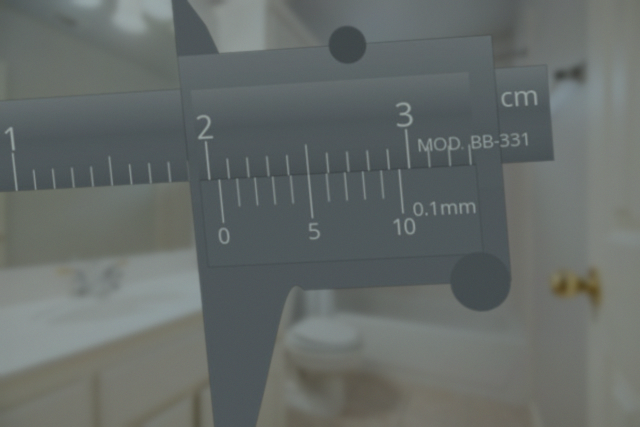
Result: 20.5 (mm)
